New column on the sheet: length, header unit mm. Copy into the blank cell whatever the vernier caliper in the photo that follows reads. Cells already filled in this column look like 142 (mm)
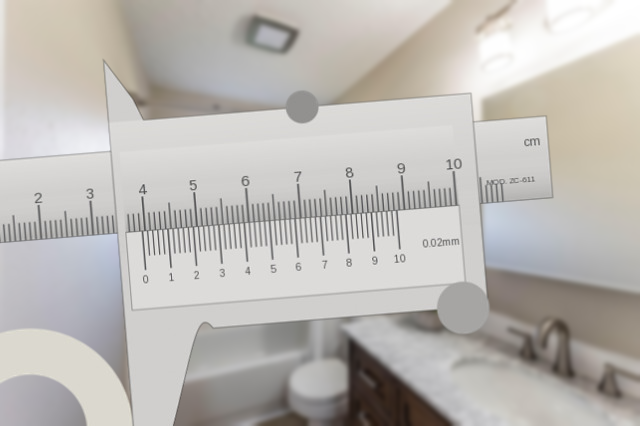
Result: 39.5 (mm)
